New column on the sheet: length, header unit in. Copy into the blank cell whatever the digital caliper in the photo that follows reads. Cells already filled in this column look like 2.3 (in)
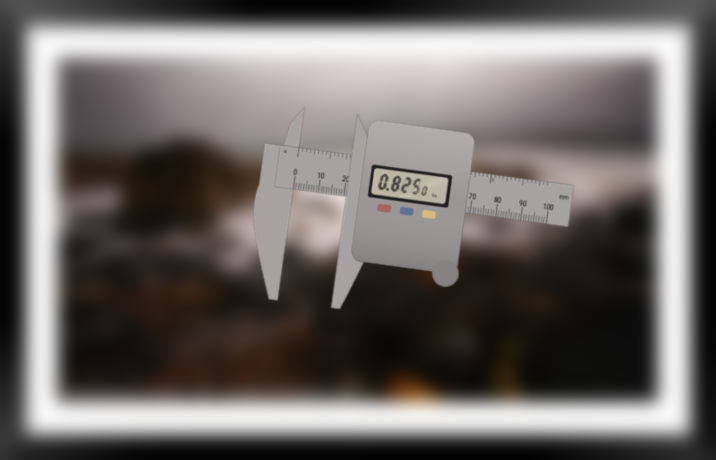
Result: 0.8250 (in)
